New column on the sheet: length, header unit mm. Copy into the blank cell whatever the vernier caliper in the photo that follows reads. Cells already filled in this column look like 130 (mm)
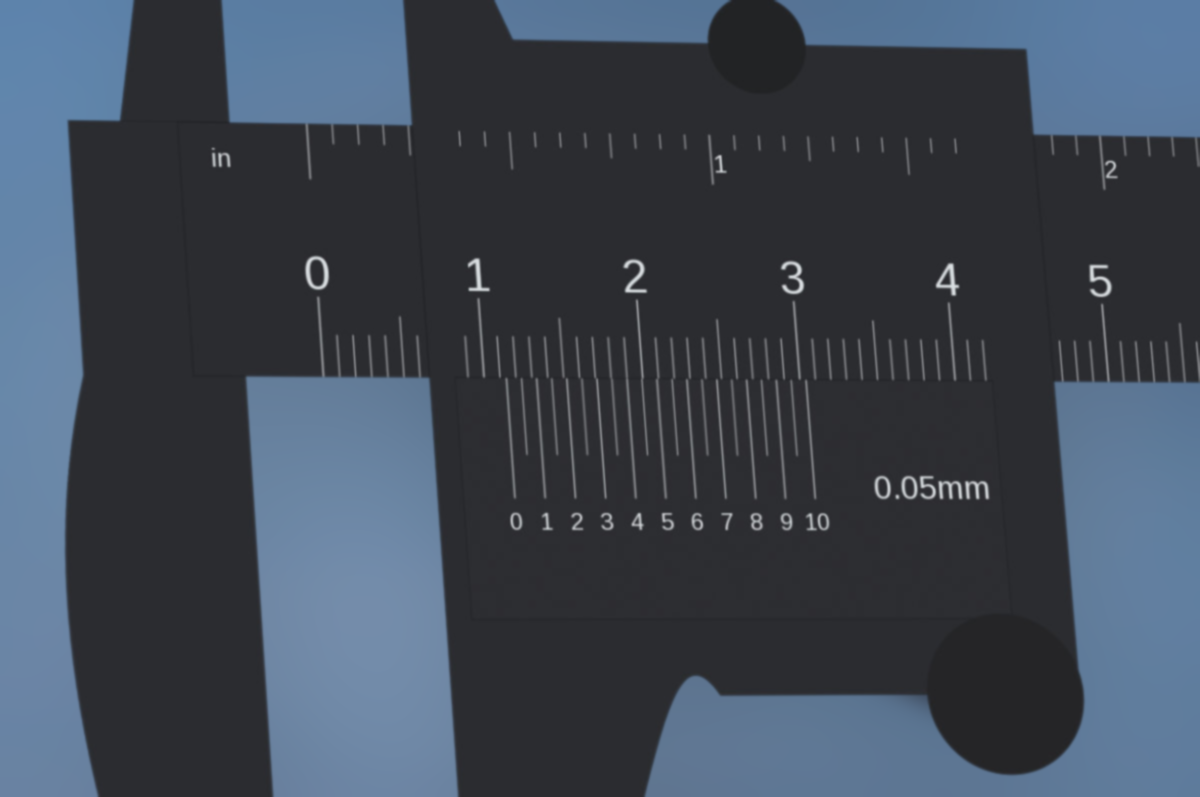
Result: 11.4 (mm)
